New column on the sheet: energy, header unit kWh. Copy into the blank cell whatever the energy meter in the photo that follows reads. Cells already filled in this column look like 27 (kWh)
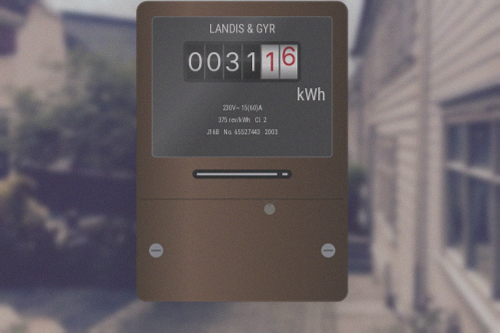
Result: 31.16 (kWh)
